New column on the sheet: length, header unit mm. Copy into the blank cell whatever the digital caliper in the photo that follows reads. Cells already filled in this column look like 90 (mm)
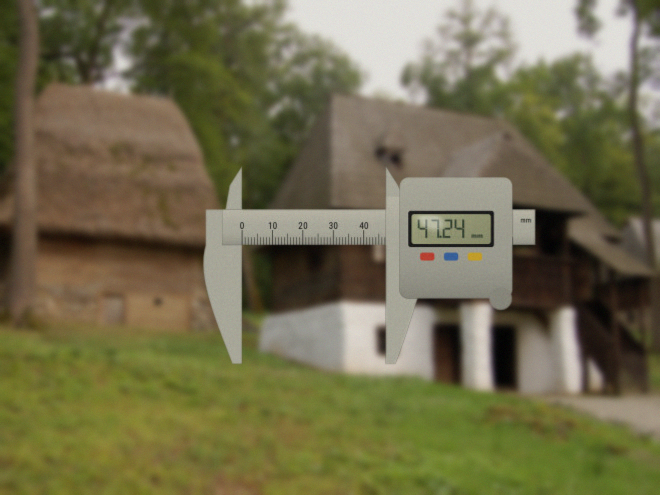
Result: 47.24 (mm)
